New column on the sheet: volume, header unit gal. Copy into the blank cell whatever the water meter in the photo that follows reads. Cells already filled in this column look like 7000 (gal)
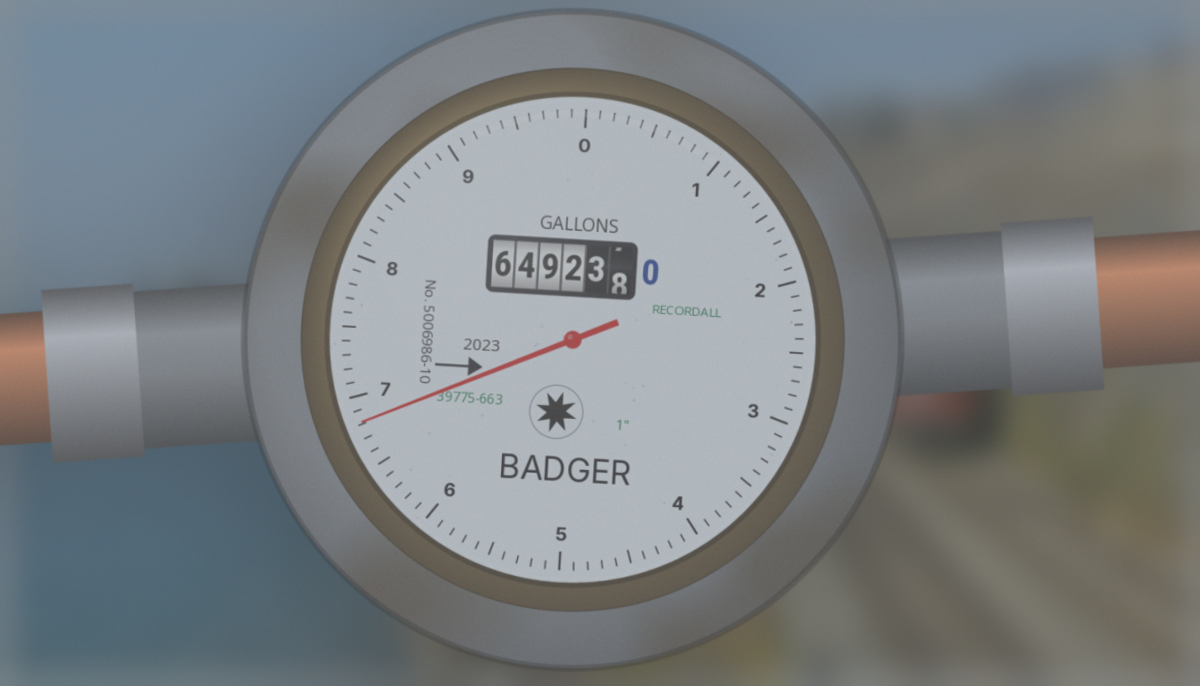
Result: 6492376.8 (gal)
